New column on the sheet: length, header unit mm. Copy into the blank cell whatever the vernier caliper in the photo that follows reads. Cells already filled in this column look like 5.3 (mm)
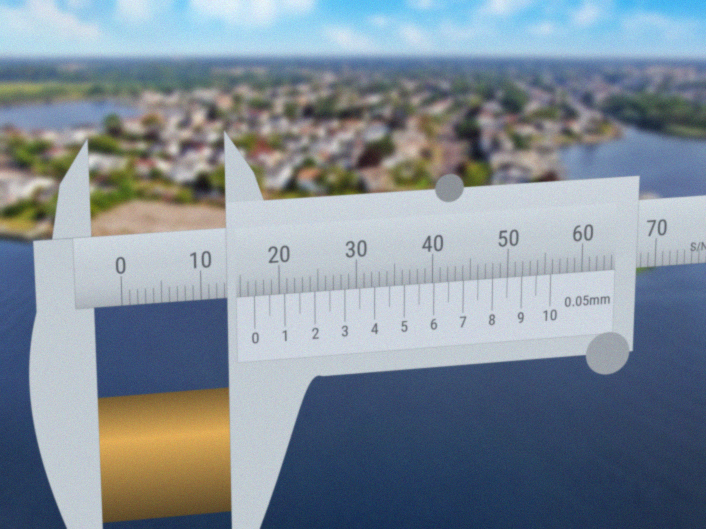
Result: 16.8 (mm)
